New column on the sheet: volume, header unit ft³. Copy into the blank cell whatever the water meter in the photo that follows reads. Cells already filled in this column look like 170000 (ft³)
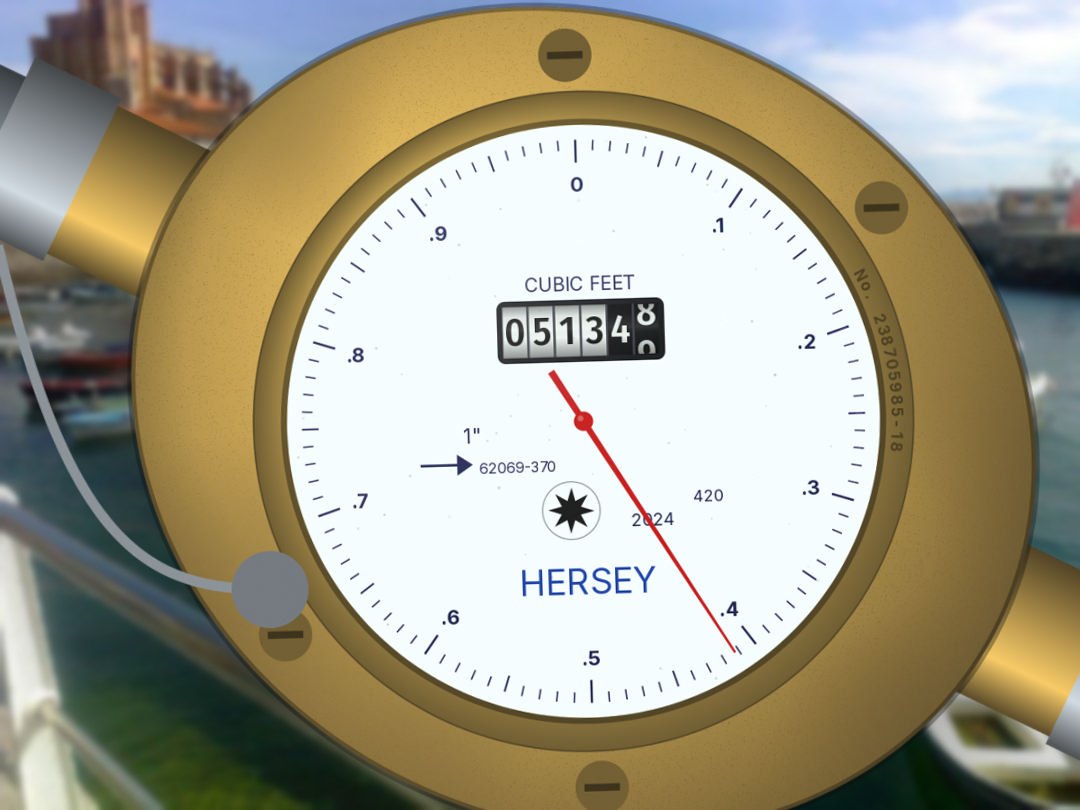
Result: 51348.41 (ft³)
